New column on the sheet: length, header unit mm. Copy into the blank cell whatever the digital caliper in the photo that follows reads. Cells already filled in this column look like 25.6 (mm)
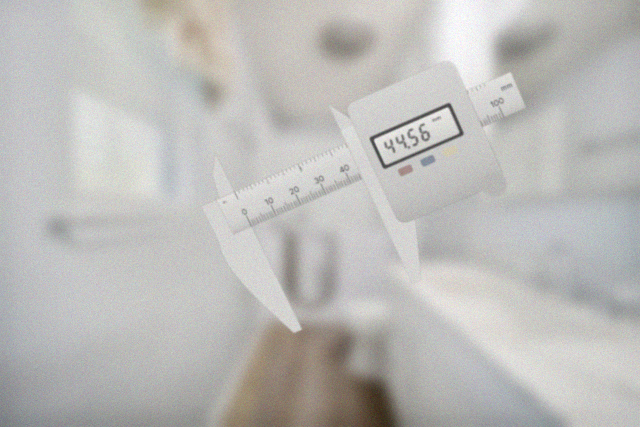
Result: 44.56 (mm)
